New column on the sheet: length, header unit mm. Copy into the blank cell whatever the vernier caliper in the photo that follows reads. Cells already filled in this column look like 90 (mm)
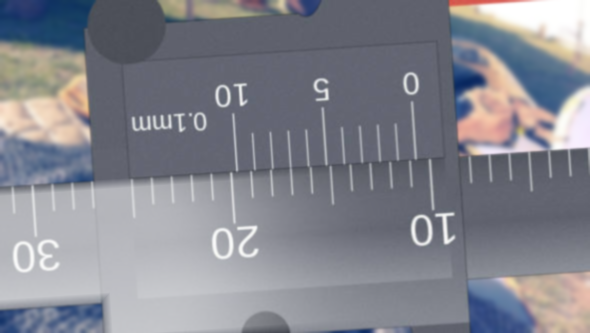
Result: 10.7 (mm)
